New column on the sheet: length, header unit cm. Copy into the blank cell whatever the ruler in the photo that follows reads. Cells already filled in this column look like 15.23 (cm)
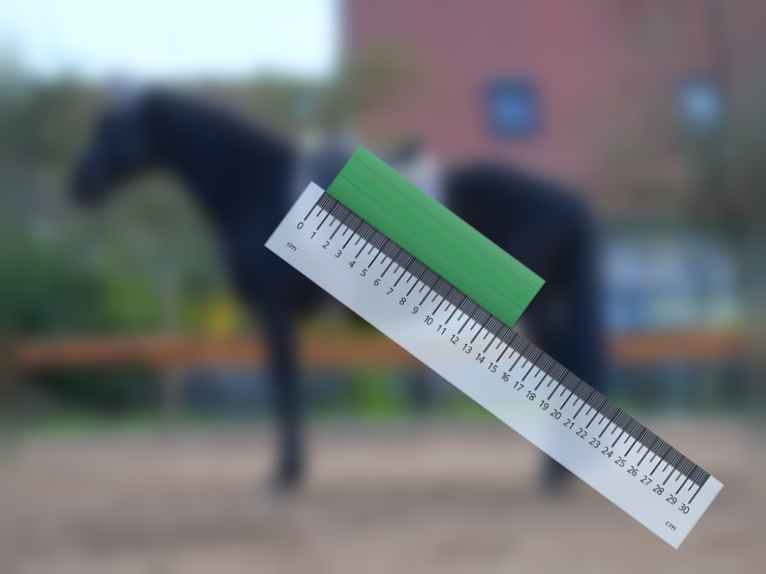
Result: 14.5 (cm)
